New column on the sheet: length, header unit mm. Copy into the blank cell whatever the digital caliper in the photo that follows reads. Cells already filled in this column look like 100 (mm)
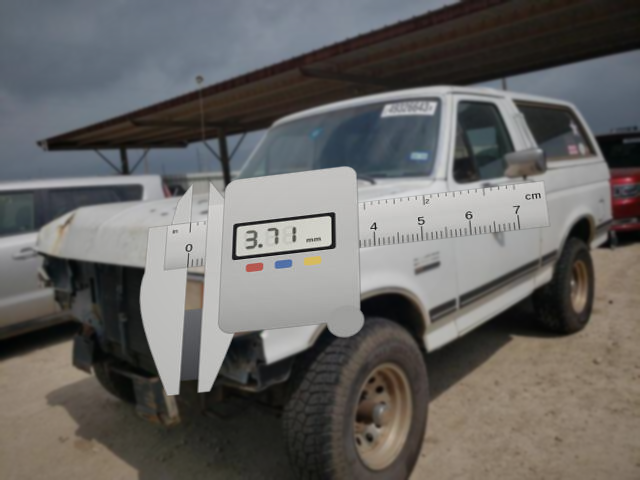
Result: 3.71 (mm)
